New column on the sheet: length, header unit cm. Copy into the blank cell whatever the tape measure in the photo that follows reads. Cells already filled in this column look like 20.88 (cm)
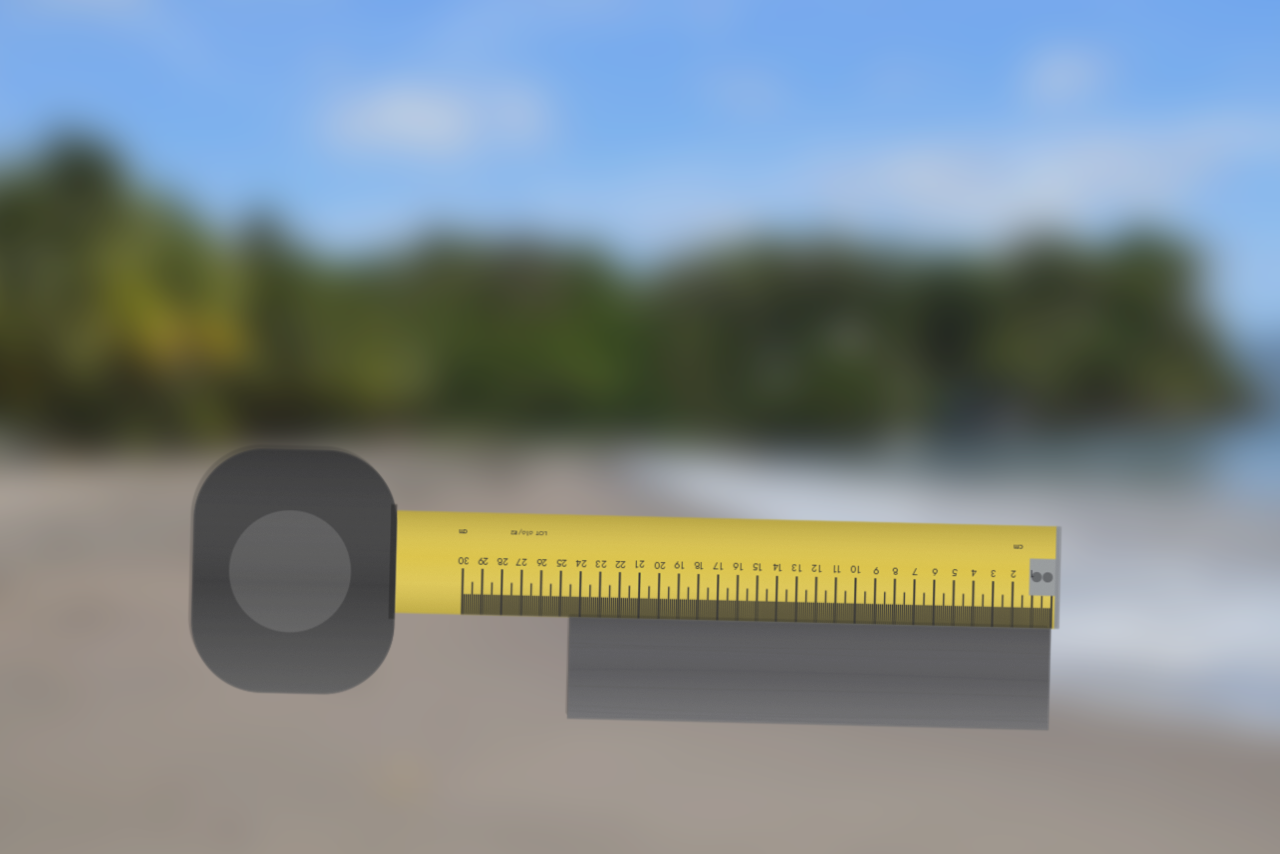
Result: 24.5 (cm)
